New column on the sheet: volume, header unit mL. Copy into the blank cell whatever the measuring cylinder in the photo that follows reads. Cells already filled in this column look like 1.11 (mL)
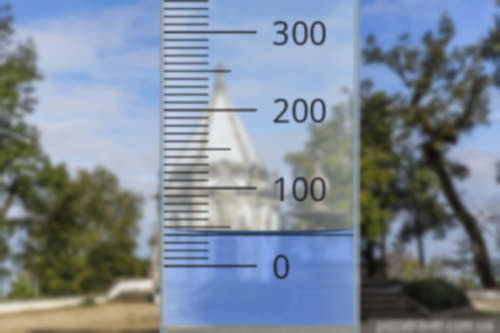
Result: 40 (mL)
